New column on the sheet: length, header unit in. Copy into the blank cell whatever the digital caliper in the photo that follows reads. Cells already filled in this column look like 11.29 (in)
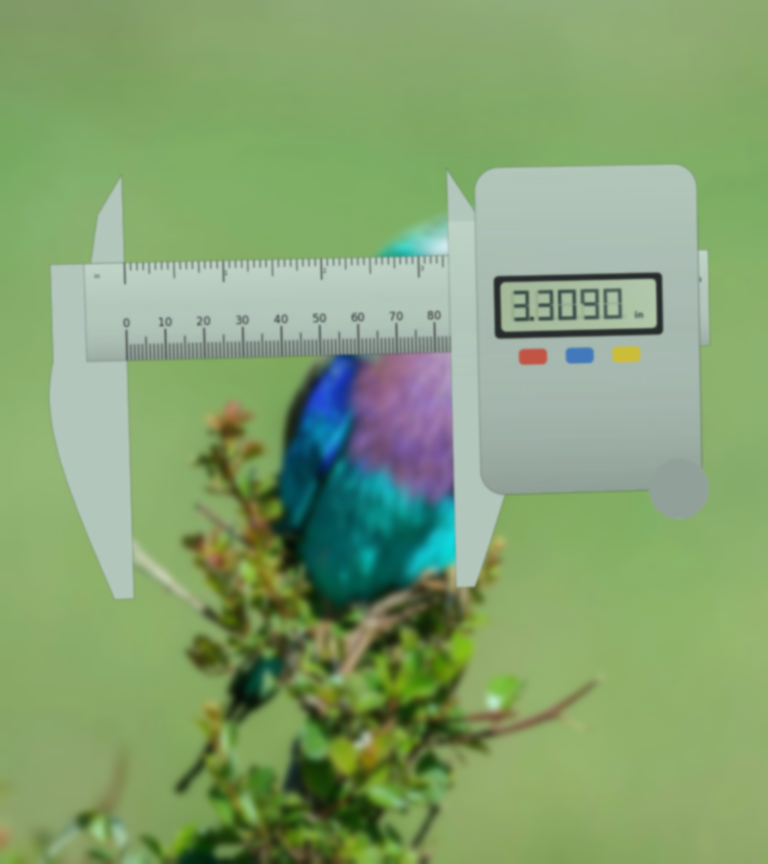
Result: 3.3090 (in)
